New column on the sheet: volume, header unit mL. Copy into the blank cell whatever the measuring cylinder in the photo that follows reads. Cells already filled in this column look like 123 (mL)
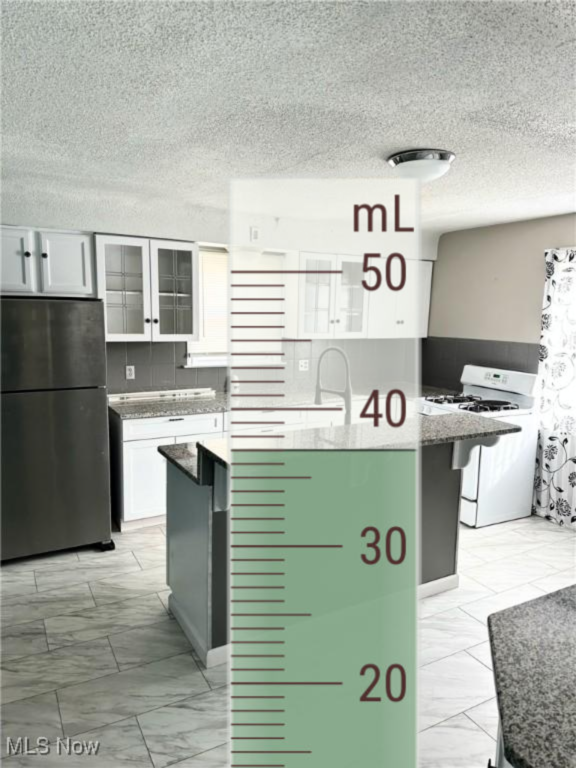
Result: 37 (mL)
